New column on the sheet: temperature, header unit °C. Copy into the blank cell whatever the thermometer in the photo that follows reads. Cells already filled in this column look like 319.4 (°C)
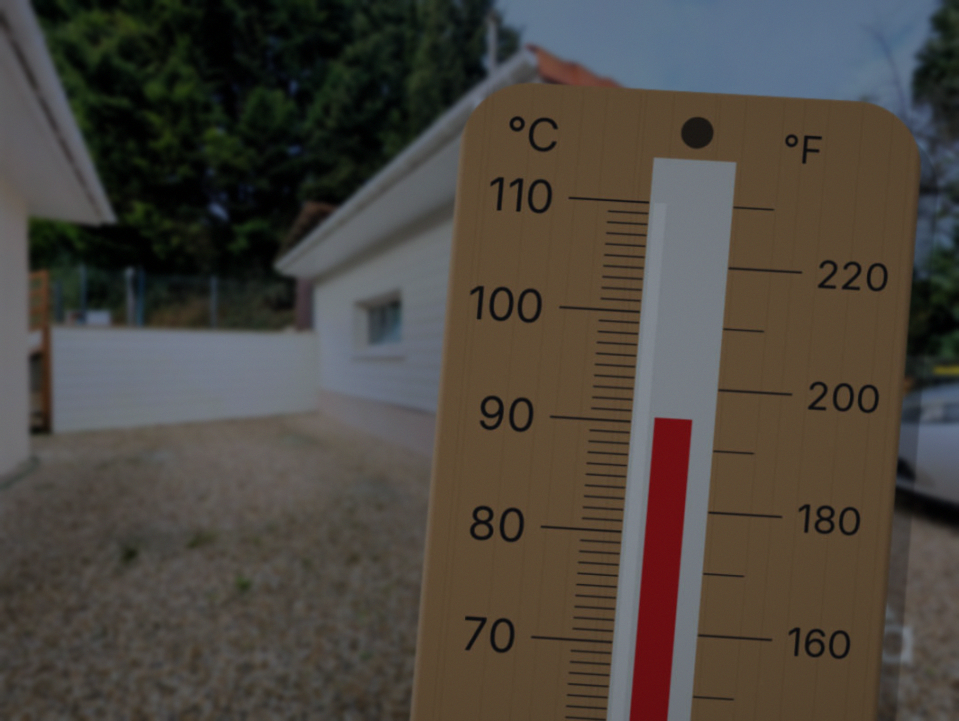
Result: 90.5 (°C)
